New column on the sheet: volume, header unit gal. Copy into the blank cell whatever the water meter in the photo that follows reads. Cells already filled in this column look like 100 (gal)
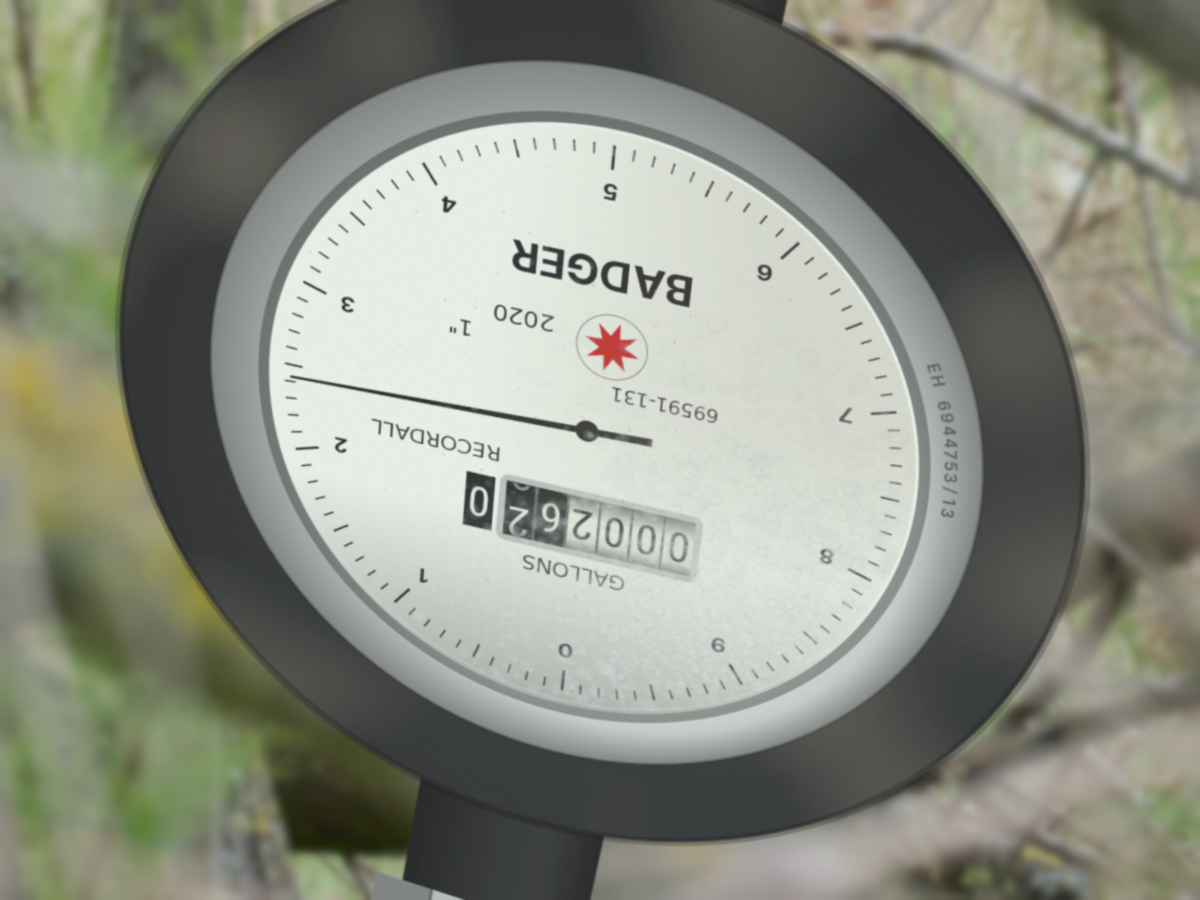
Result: 2622.4 (gal)
